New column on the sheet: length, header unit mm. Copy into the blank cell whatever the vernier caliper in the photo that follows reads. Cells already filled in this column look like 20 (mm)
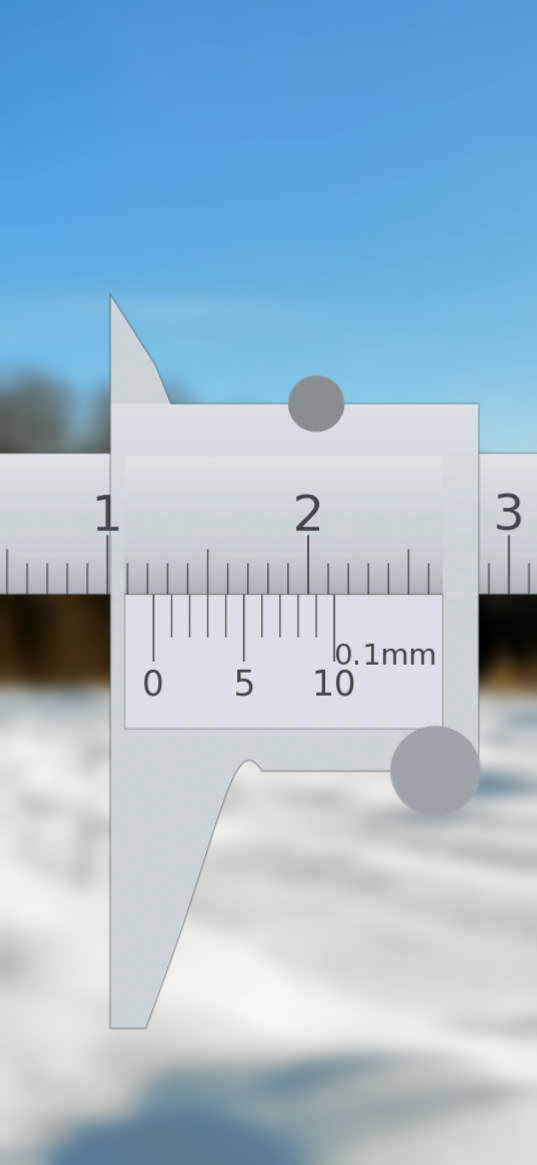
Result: 12.3 (mm)
